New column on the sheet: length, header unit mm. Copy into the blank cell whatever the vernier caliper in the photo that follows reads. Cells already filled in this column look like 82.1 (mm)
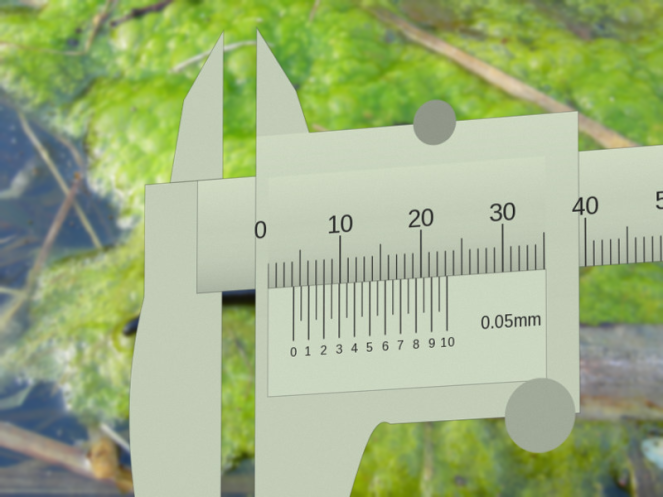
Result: 4.2 (mm)
